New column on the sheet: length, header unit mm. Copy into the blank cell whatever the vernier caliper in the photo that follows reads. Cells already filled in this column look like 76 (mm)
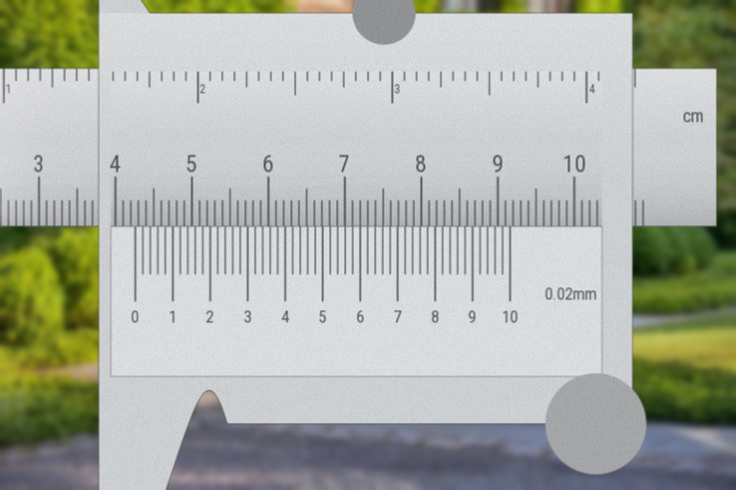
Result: 42.6 (mm)
